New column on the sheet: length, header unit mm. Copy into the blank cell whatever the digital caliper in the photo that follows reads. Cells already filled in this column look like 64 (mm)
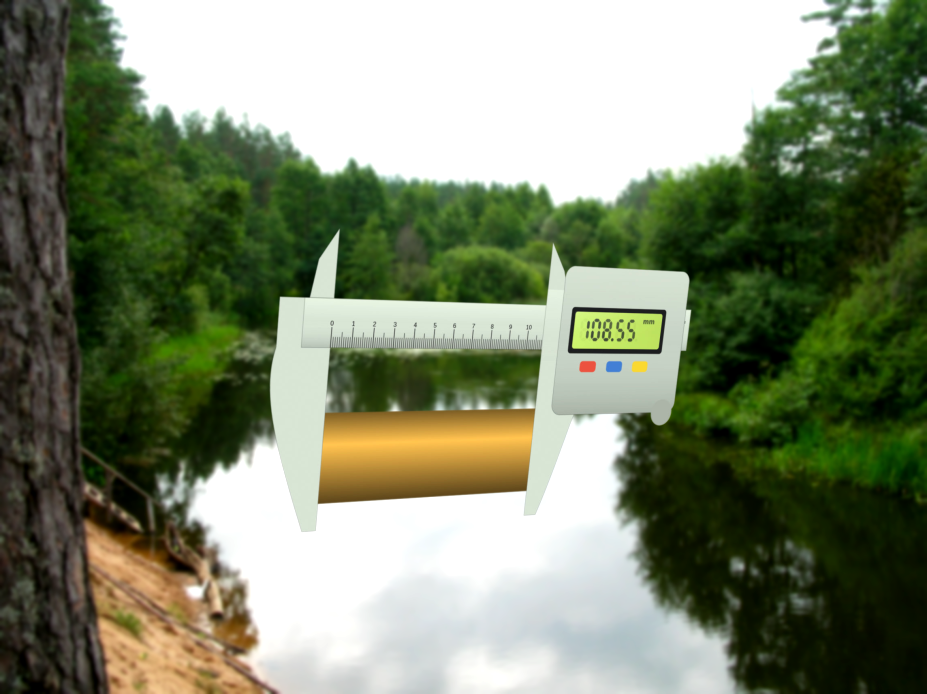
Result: 108.55 (mm)
